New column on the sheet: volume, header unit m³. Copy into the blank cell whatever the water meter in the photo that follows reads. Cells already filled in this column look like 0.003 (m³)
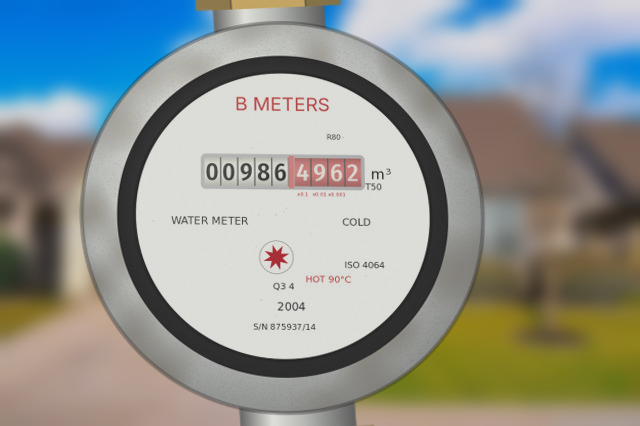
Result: 986.4962 (m³)
